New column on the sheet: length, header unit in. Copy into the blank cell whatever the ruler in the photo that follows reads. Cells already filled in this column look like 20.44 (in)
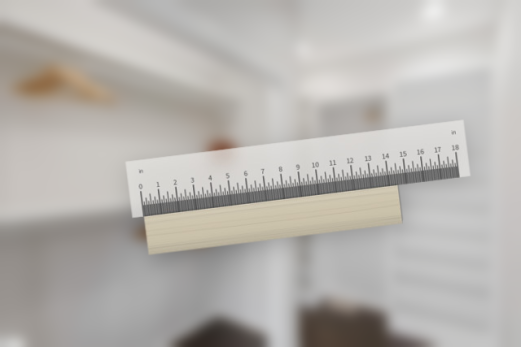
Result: 14.5 (in)
